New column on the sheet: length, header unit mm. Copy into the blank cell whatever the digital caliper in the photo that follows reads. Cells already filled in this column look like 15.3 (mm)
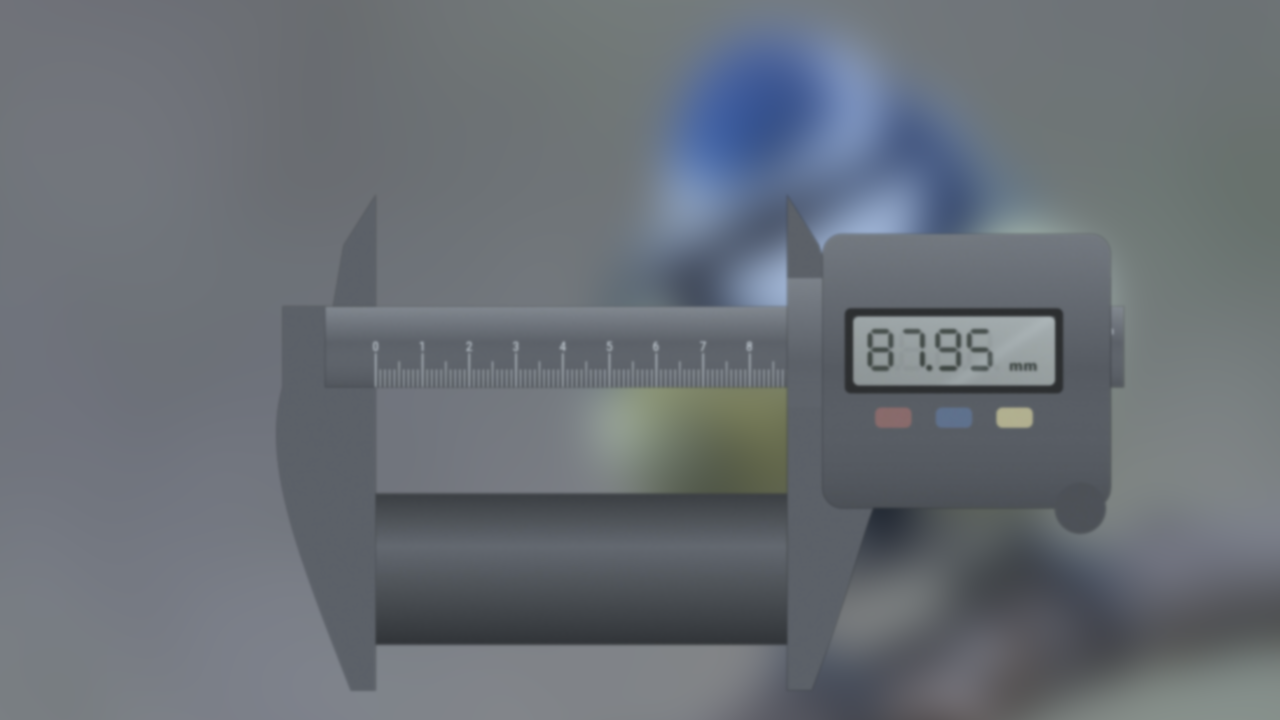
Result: 87.95 (mm)
